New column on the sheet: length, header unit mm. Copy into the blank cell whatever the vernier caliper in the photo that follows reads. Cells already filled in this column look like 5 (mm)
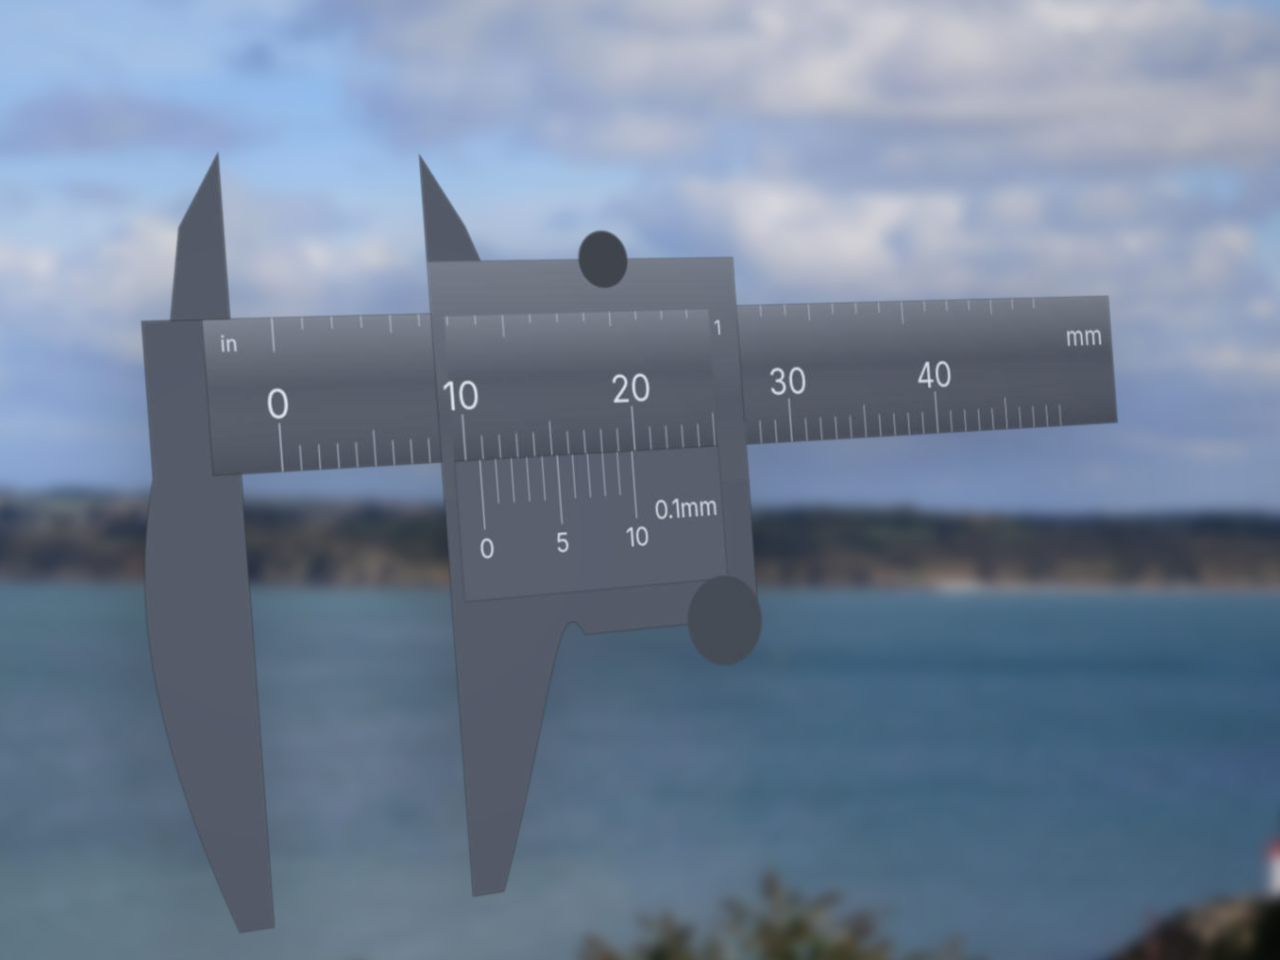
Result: 10.8 (mm)
